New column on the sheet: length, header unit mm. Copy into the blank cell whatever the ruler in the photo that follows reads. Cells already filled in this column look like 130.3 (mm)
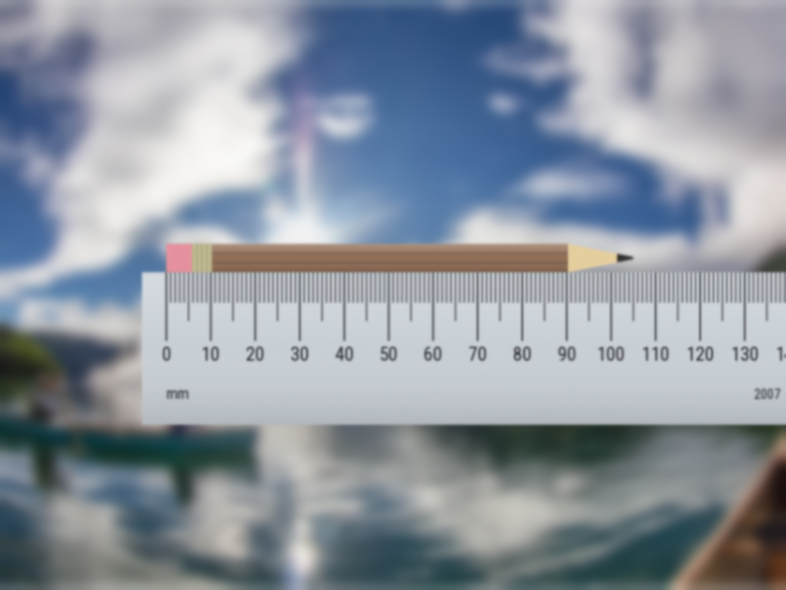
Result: 105 (mm)
